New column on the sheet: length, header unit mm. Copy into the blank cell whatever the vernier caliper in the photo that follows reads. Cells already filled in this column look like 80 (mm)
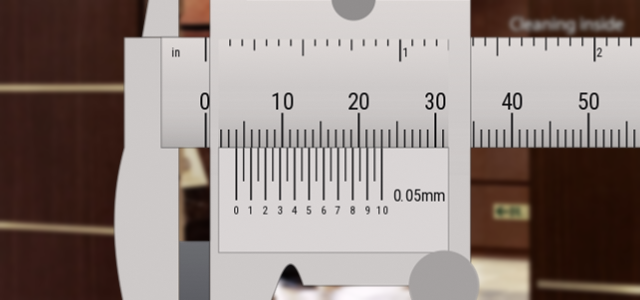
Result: 4.0 (mm)
